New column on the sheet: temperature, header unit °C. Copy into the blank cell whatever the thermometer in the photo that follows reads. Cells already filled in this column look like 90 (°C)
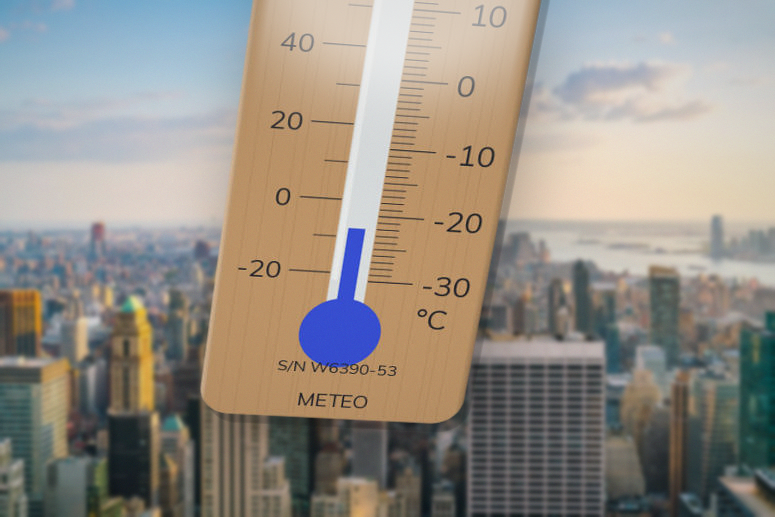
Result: -22 (°C)
